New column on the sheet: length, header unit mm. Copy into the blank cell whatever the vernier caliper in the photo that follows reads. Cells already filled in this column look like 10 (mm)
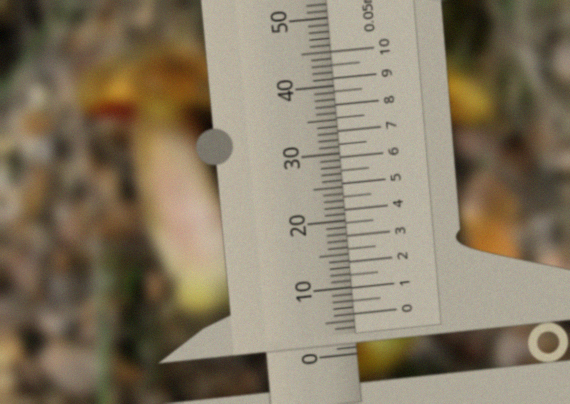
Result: 6.0 (mm)
